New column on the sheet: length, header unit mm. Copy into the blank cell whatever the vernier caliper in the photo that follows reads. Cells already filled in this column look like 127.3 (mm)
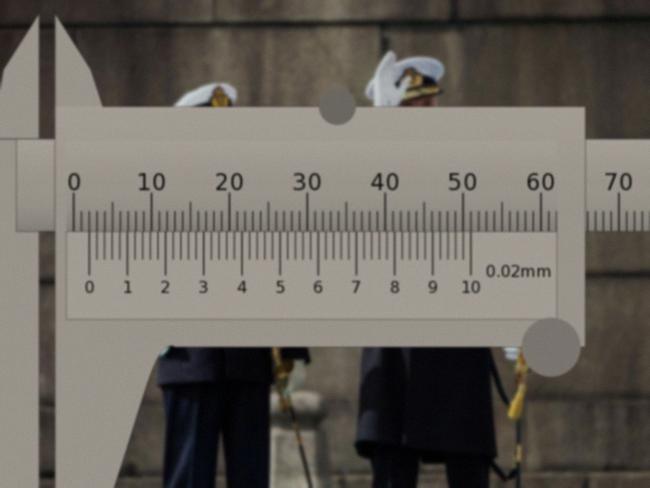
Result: 2.0 (mm)
